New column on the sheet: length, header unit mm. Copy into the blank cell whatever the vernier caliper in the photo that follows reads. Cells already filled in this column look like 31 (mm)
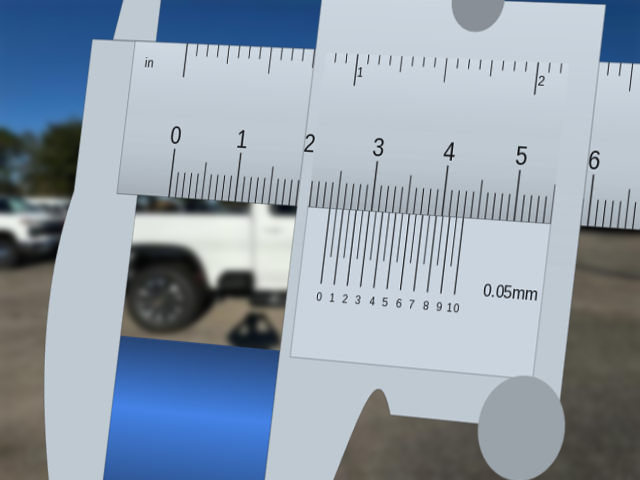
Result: 24.0 (mm)
